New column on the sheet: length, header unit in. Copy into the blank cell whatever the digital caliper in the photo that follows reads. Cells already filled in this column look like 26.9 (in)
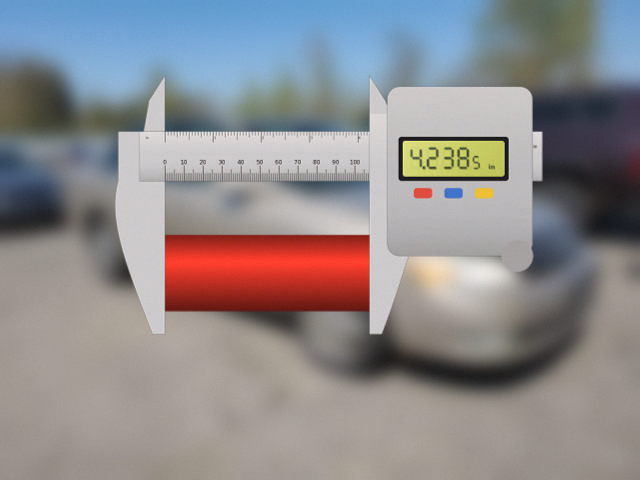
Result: 4.2385 (in)
